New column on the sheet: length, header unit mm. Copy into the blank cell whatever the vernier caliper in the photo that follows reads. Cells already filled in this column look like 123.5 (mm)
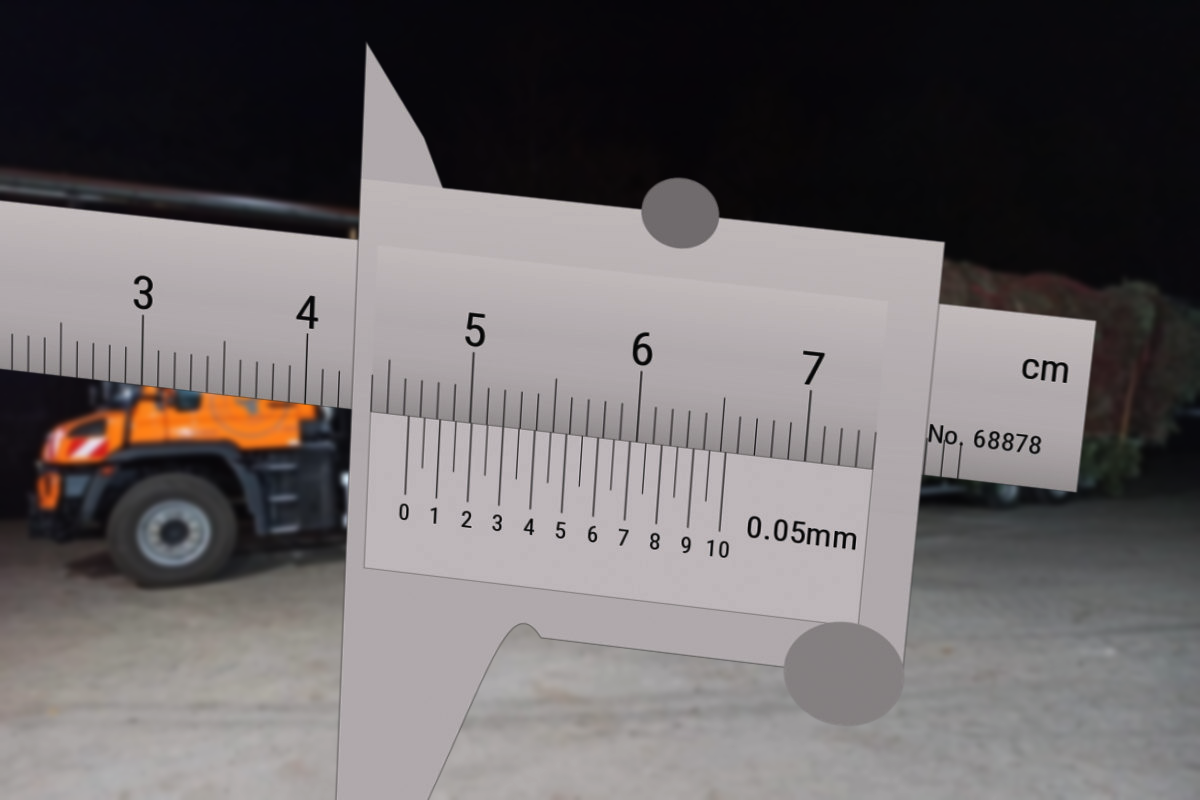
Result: 46.3 (mm)
